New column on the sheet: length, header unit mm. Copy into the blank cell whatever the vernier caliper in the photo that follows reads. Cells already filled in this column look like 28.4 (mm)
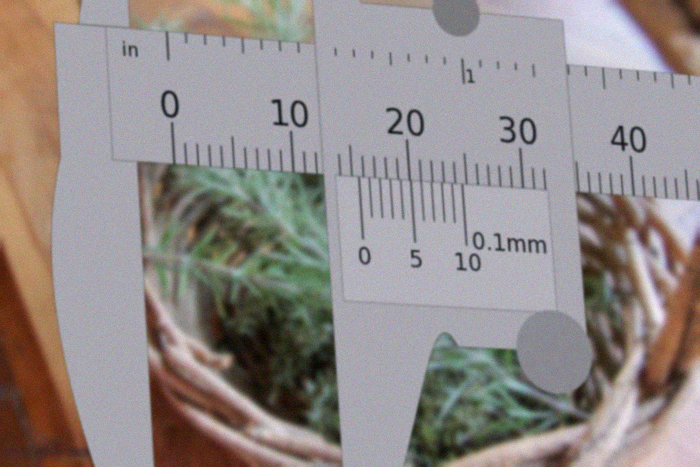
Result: 15.6 (mm)
